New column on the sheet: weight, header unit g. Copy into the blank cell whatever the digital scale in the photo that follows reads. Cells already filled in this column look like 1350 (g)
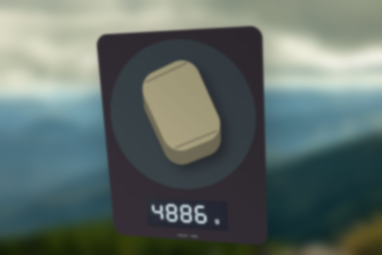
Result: 4886 (g)
